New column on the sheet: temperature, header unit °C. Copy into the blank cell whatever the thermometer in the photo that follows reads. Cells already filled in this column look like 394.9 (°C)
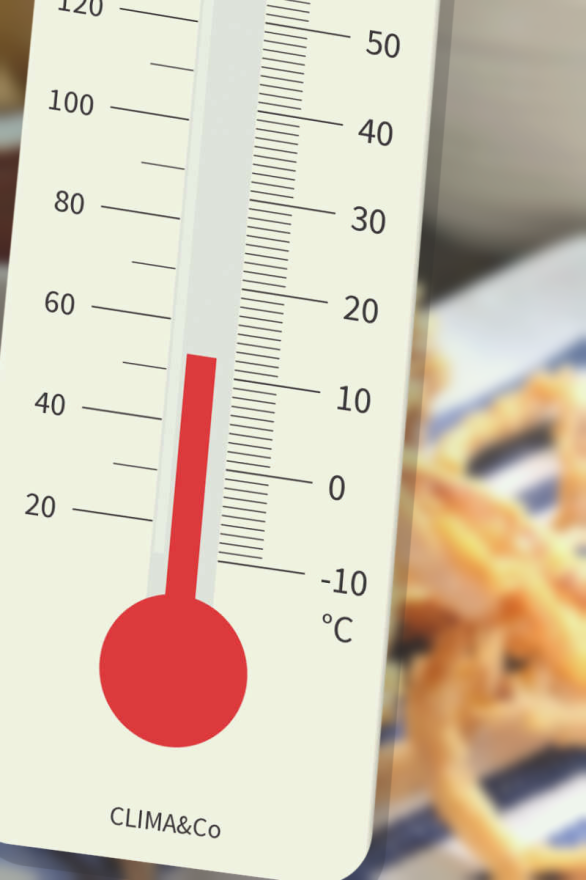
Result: 12 (°C)
